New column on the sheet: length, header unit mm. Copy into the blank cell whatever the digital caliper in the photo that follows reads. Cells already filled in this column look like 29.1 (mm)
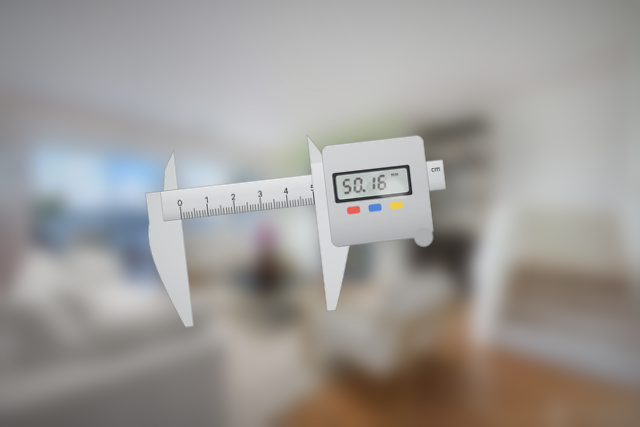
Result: 50.16 (mm)
